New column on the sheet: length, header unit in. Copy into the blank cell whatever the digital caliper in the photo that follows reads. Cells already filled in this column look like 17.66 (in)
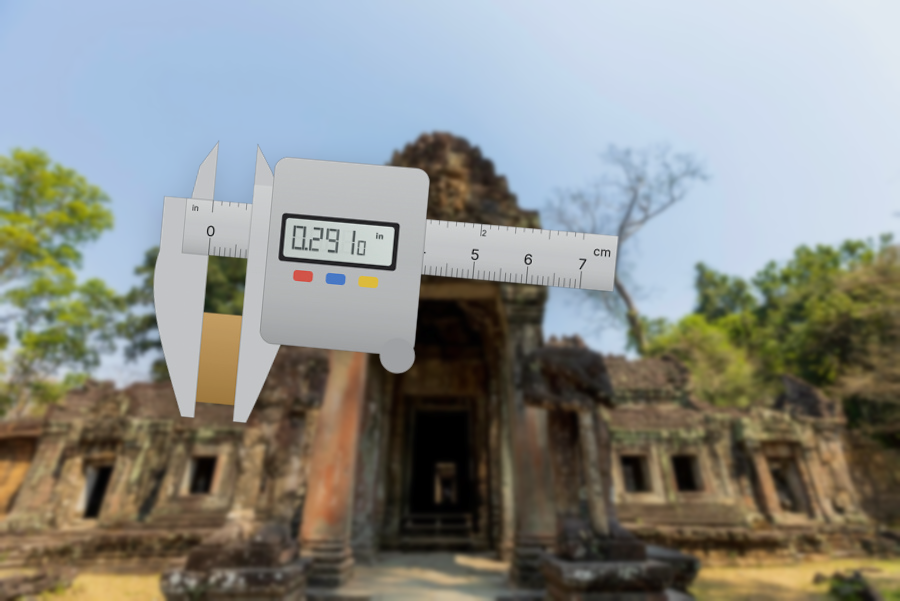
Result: 0.2910 (in)
